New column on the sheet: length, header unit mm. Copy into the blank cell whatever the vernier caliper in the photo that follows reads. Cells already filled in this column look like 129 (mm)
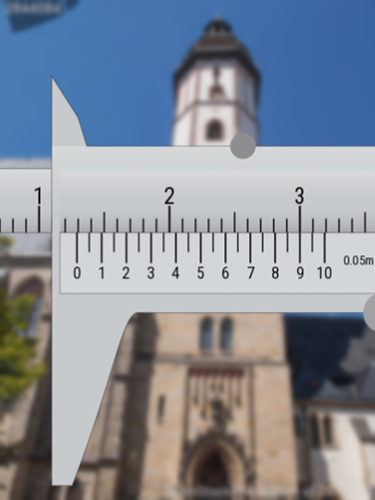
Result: 12.9 (mm)
